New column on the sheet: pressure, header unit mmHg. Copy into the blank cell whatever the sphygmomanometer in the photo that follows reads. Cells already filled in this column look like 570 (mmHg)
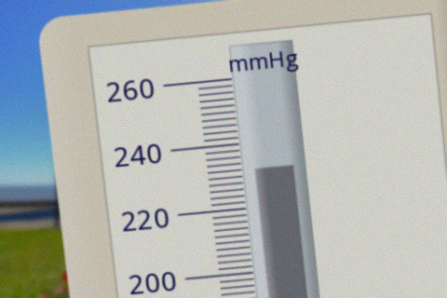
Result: 232 (mmHg)
